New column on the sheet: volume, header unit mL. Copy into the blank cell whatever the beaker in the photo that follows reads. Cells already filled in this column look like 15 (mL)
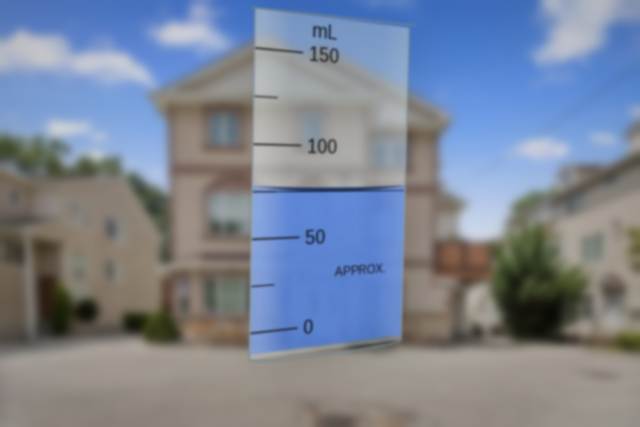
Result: 75 (mL)
